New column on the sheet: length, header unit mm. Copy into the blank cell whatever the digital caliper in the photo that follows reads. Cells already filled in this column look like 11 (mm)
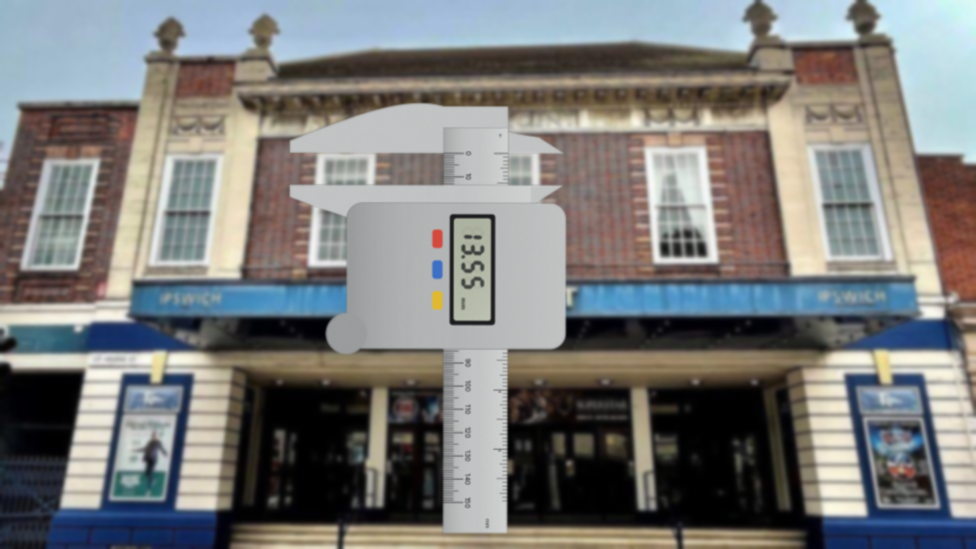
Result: 13.55 (mm)
